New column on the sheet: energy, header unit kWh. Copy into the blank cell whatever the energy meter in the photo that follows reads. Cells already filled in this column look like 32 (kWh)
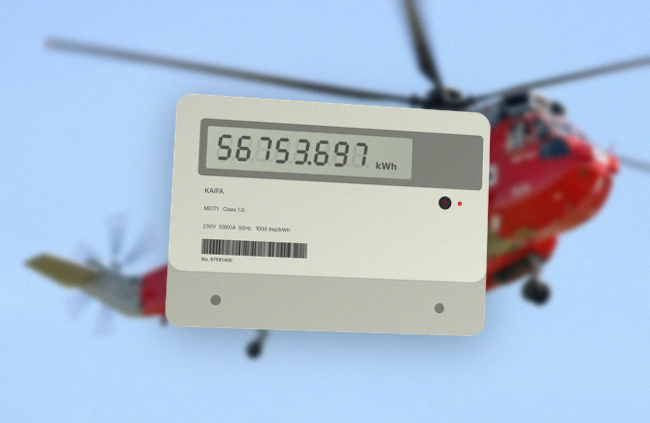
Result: 56753.697 (kWh)
